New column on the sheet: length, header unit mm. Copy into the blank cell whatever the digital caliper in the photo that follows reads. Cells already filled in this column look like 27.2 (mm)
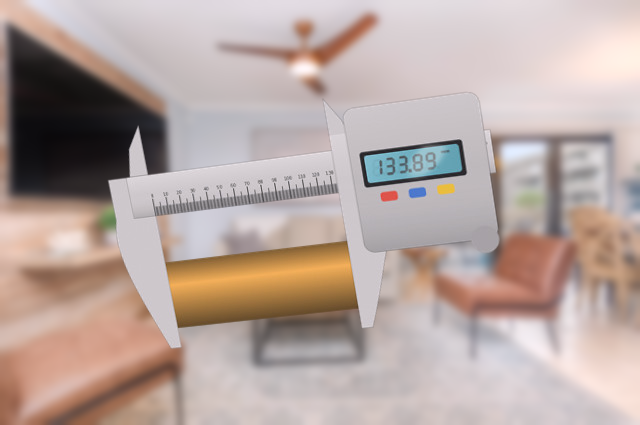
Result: 133.89 (mm)
